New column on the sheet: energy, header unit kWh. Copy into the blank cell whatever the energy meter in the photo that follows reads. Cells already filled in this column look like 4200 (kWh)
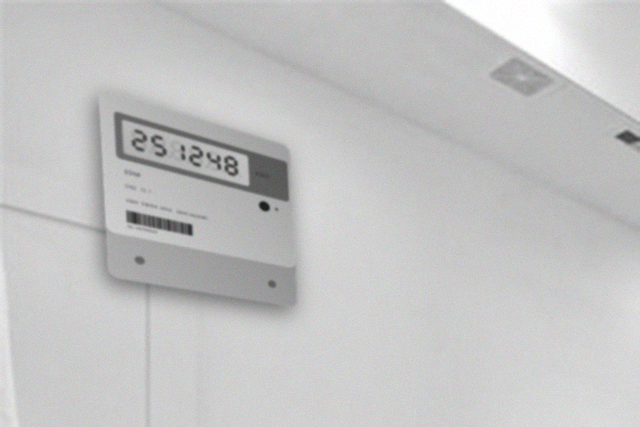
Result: 251248 (kWh)
